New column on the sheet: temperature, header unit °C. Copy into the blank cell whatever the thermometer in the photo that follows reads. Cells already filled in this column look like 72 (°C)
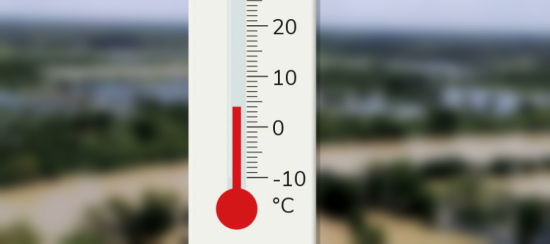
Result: 4 (°C)
